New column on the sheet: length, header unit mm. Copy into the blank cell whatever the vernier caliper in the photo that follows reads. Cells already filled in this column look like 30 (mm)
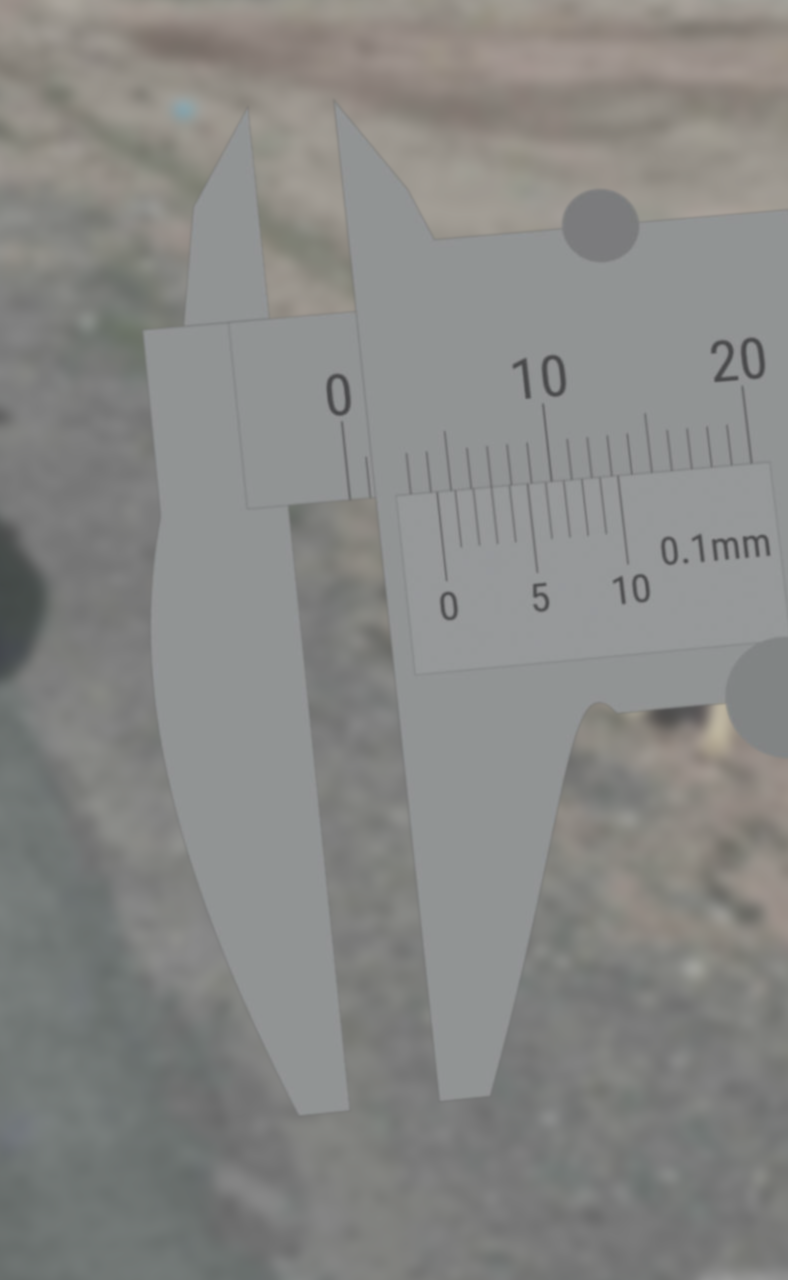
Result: 4.3 (mm)
